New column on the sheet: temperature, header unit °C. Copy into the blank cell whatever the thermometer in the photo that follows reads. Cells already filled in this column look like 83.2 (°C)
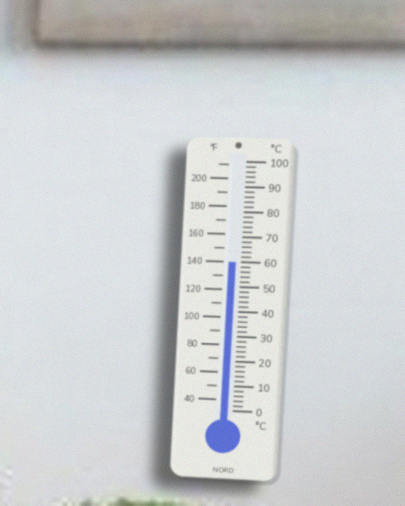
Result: 60 (°C)
